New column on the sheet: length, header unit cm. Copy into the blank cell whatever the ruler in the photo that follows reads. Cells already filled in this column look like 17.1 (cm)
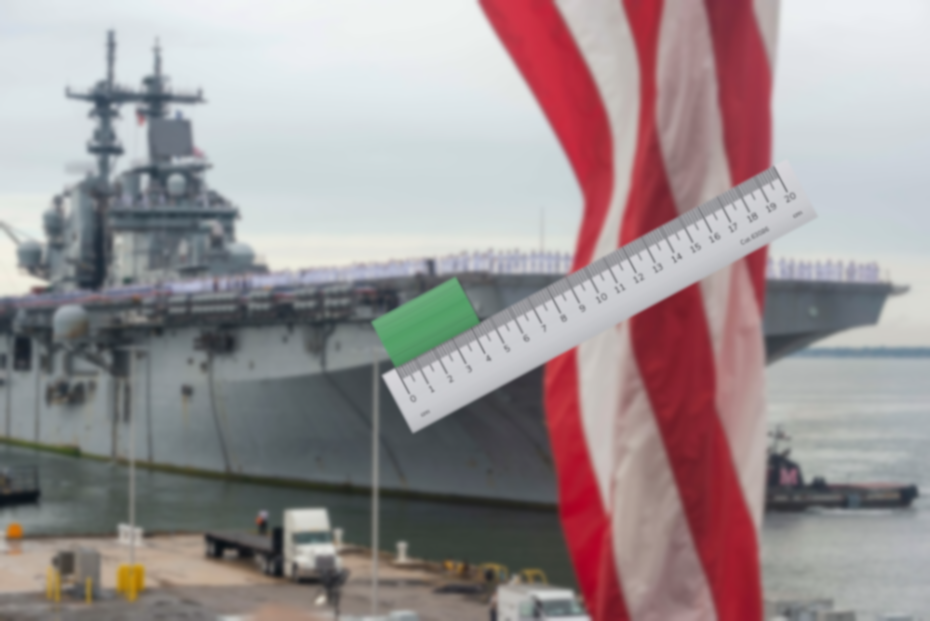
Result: 4.5 (cm)
